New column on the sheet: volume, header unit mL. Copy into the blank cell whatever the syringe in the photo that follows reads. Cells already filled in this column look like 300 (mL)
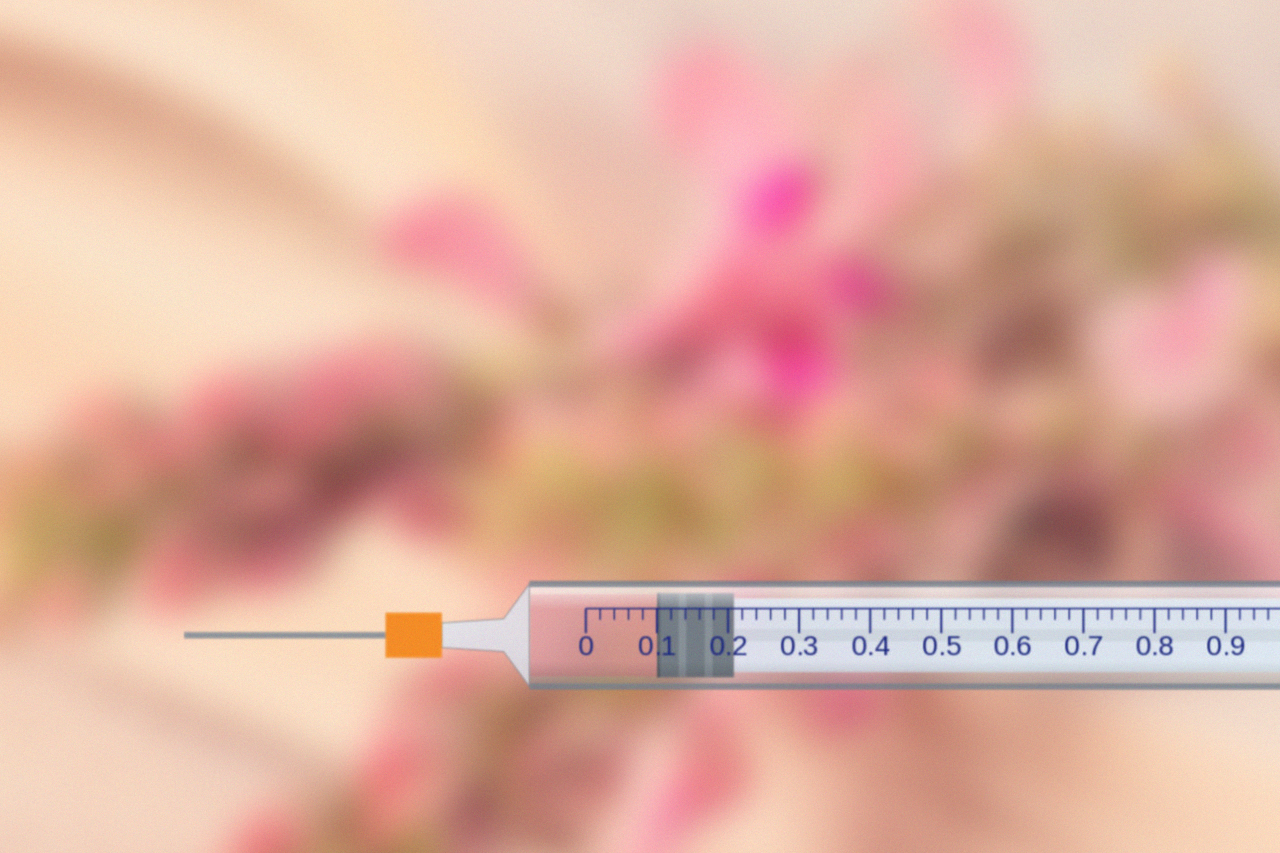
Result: 0.1 (mL)
